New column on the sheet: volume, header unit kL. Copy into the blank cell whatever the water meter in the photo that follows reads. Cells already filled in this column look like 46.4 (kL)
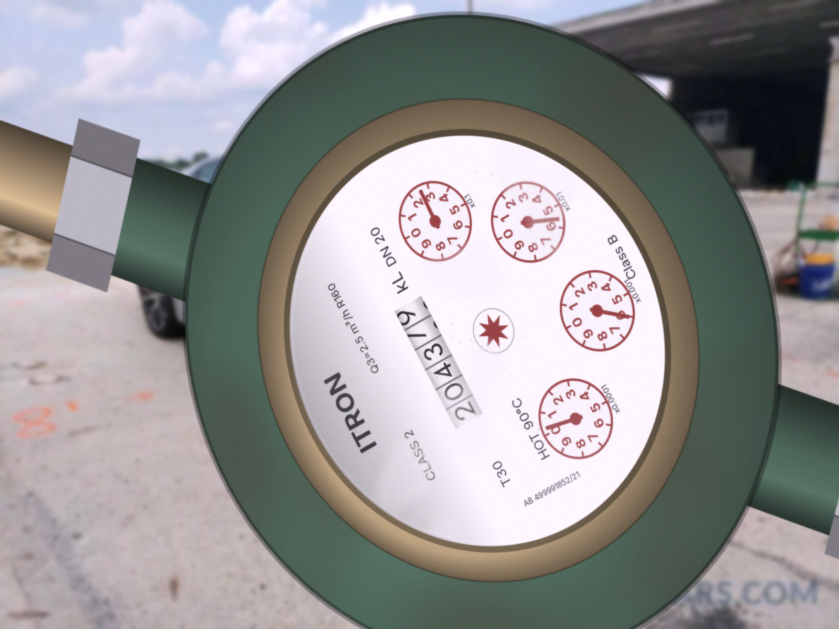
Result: 204379.2560 (kL)
